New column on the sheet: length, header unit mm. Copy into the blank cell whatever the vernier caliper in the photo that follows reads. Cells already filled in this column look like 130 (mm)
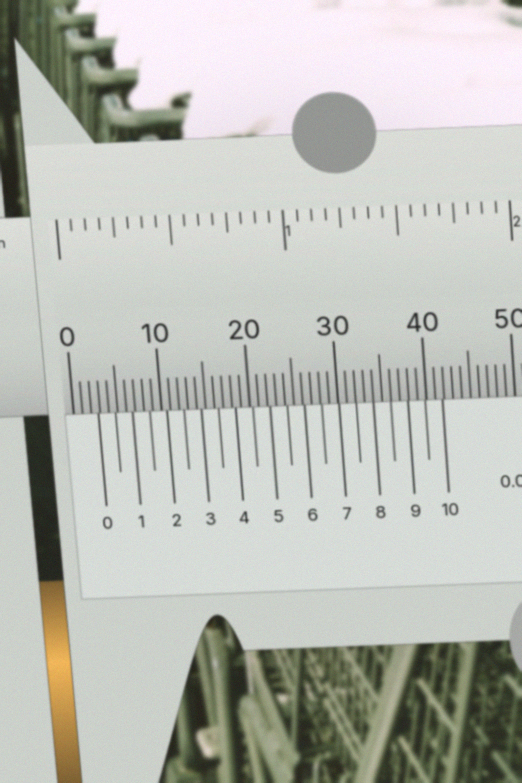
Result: 2.8 (mm)
